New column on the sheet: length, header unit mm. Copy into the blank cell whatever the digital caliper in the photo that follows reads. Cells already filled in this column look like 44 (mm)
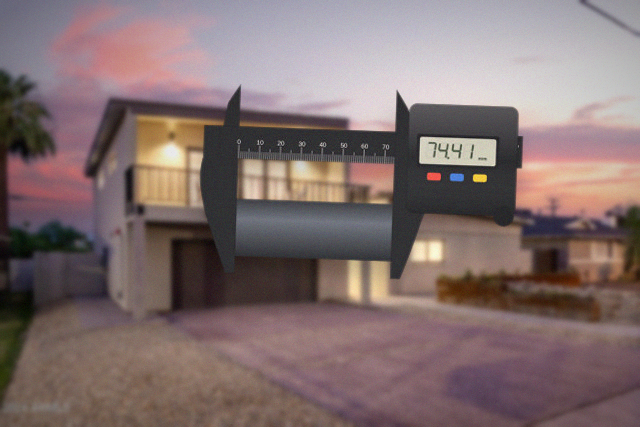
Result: 74.41 (mm)
